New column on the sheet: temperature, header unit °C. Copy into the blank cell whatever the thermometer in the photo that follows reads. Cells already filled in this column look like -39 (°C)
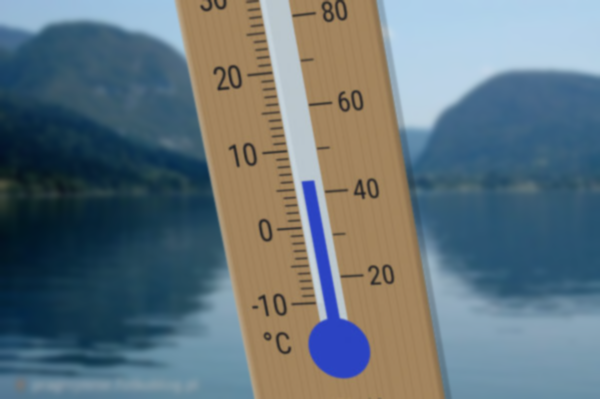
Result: 6 (°C)
